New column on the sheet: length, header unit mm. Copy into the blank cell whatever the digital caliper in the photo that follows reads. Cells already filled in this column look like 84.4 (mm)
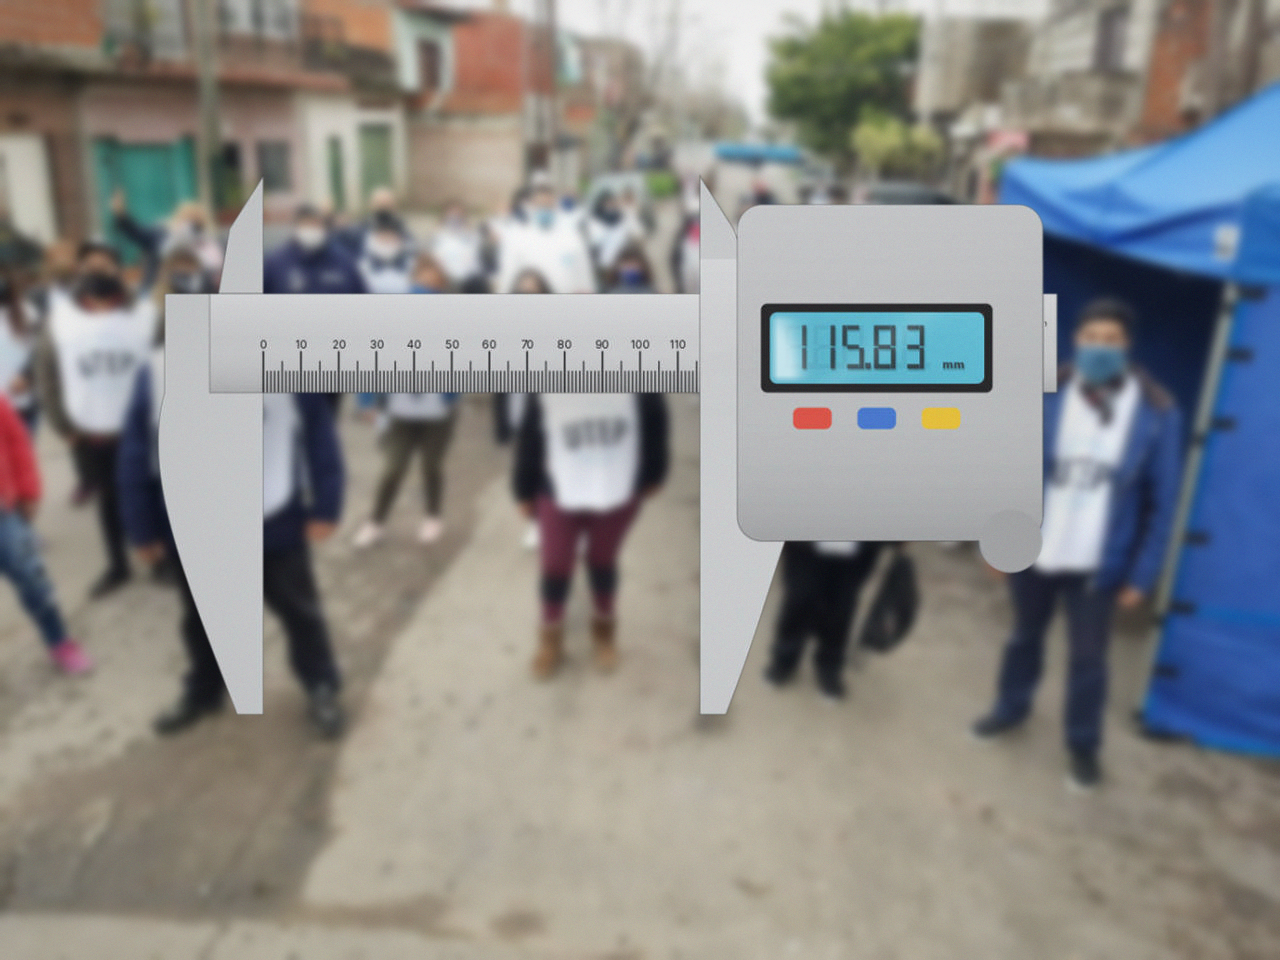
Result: 115.83 (mm)
